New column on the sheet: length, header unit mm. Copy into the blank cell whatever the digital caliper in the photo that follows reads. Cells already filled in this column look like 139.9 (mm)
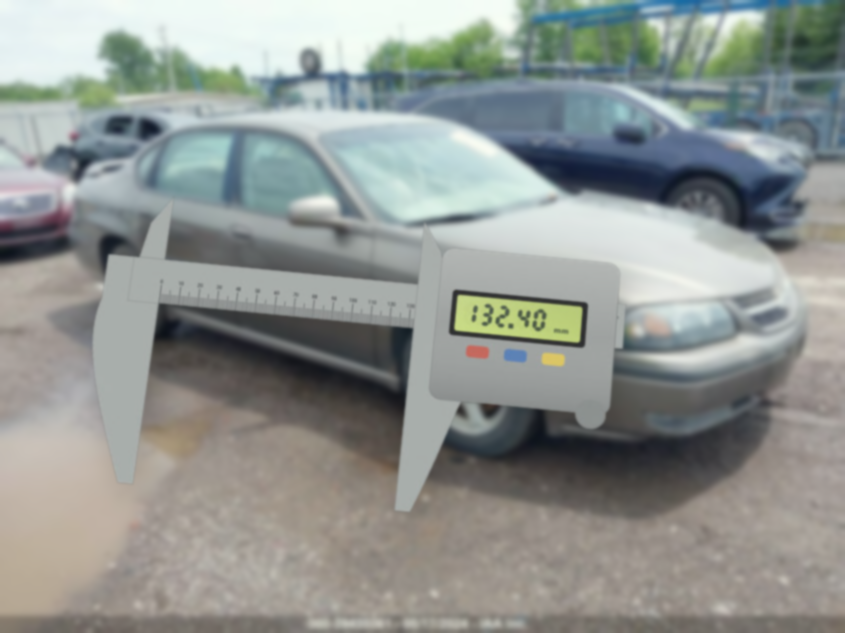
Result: 132.40 (mm)
